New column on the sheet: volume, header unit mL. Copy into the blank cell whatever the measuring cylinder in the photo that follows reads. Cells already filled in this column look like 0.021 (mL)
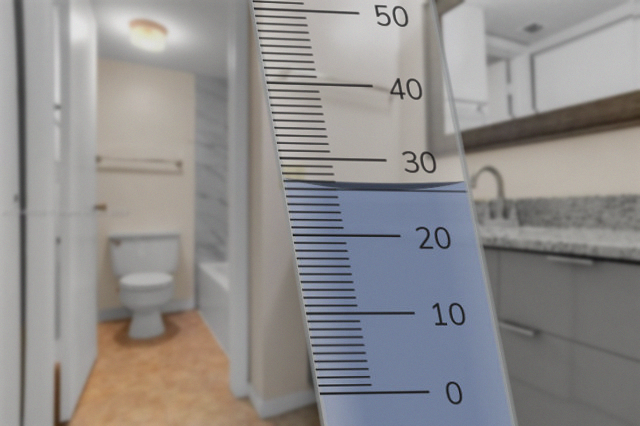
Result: 26 (mL)
